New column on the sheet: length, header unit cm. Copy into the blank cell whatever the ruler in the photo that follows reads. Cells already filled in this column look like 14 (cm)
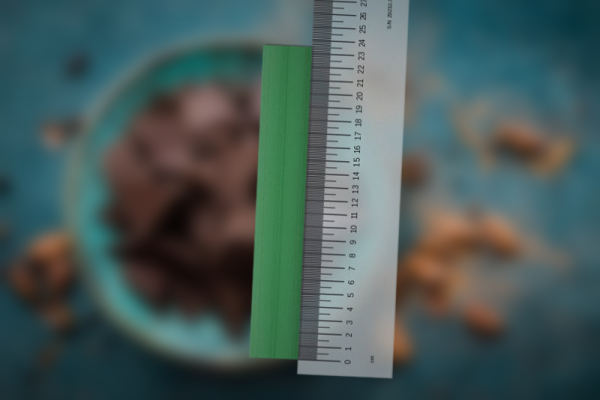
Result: 23.5 (cm)
